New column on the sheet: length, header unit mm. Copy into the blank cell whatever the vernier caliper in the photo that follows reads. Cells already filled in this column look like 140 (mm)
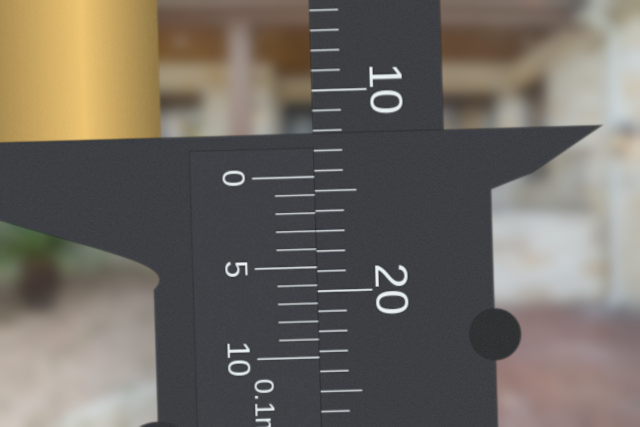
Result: 14.3 (mm)
